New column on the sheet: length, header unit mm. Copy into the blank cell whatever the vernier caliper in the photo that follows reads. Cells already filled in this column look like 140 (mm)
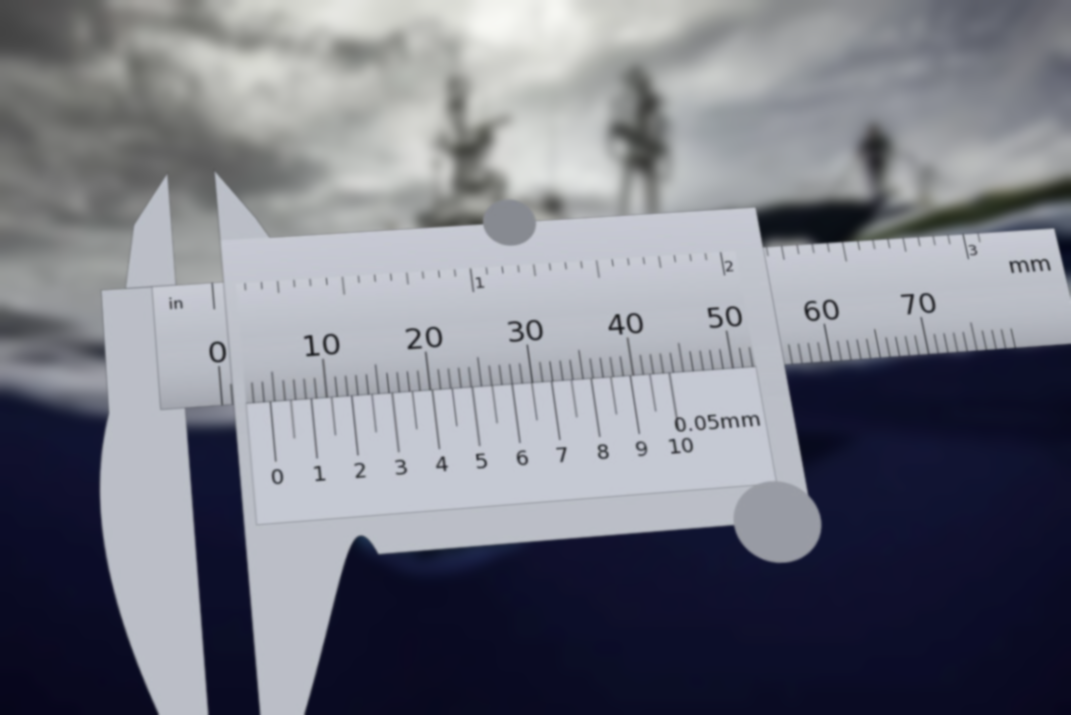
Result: 4.6 (mm)
